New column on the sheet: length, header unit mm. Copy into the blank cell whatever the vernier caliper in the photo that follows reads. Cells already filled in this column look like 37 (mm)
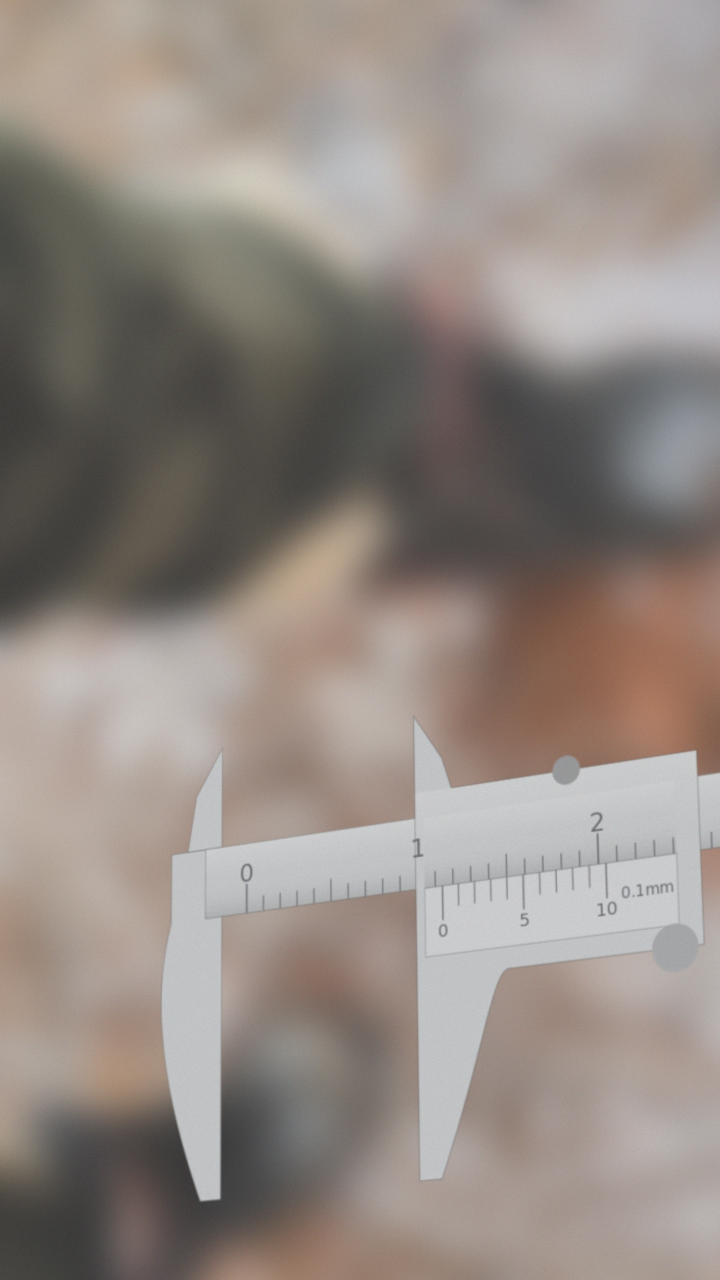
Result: 11.4 (mm)
